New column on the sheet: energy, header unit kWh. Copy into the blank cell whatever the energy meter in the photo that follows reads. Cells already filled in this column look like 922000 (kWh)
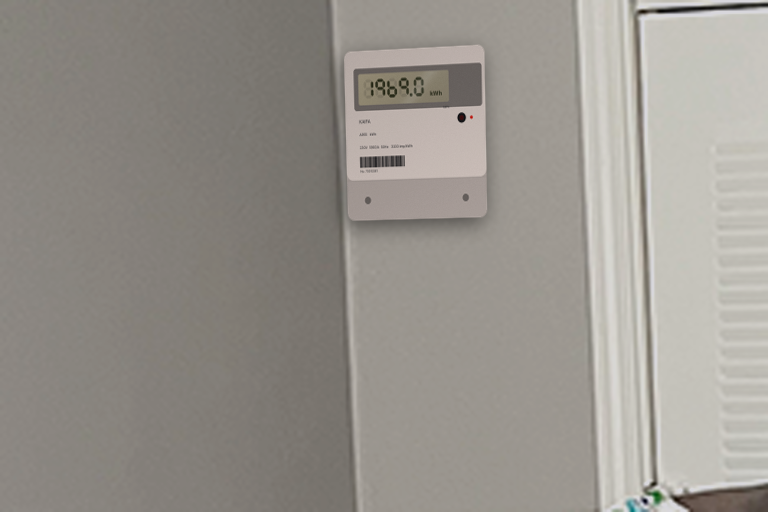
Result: 1969.0 (kWh)
